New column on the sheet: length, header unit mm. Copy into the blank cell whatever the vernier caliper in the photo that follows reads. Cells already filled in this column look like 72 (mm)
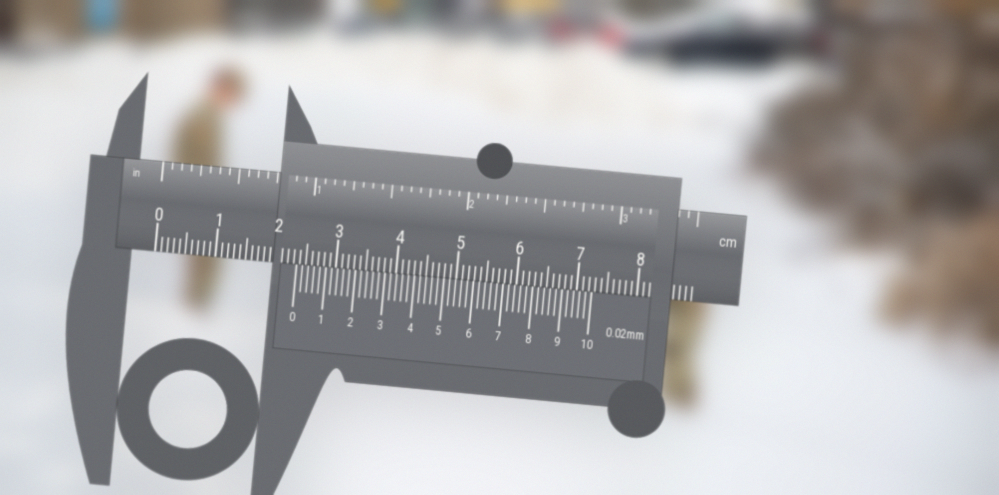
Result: 23.5 (mm)
